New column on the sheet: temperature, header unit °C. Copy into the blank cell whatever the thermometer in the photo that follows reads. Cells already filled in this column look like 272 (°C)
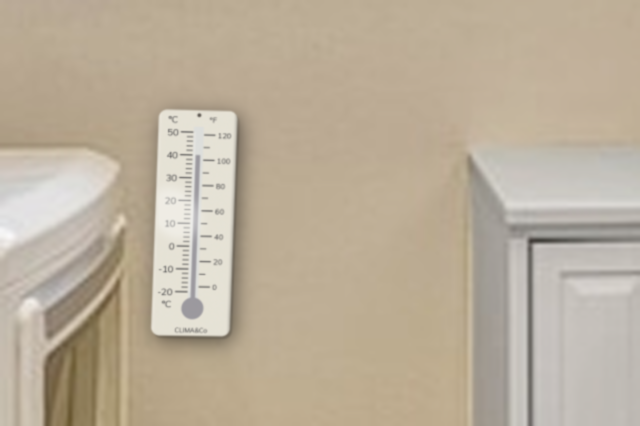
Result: 40 (°C)
